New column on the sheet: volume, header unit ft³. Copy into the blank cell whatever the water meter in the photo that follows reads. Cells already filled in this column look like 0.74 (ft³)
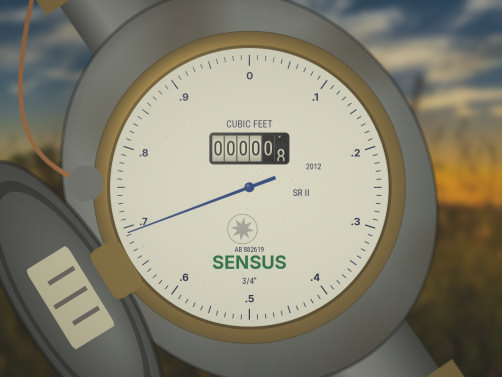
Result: 7.69 (ft³)
